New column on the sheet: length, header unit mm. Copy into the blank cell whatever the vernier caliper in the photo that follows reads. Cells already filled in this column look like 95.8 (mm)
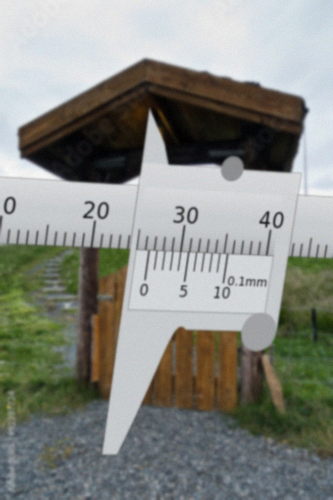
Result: 26.4 (mm)
